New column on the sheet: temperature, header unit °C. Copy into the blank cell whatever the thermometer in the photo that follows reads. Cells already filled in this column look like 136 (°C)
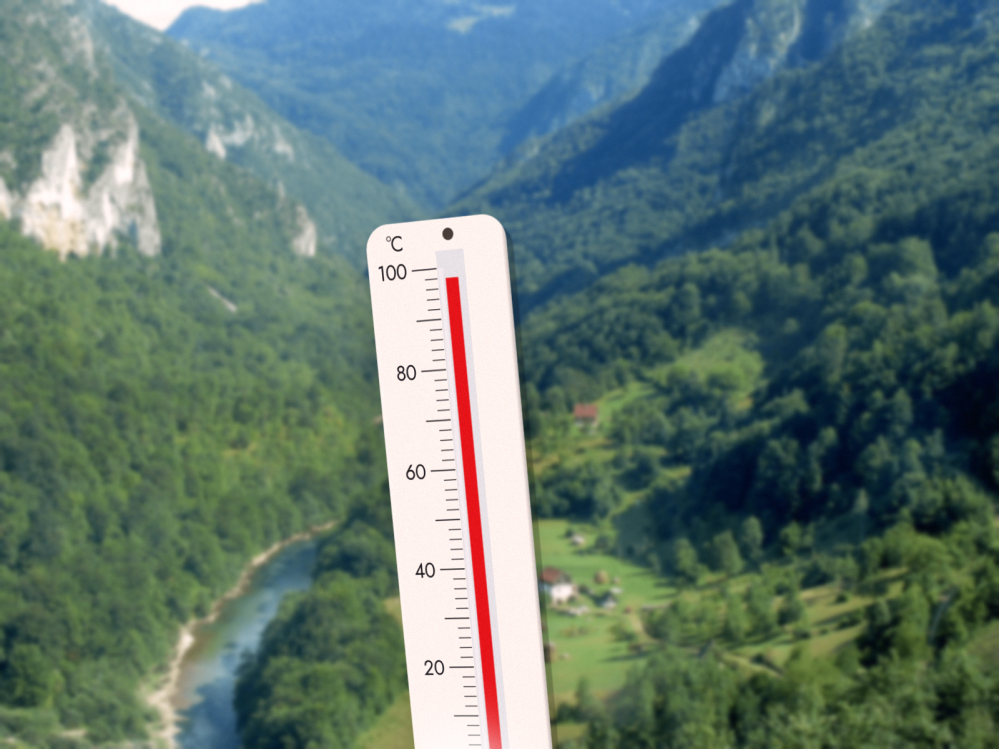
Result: 98 (°C)
